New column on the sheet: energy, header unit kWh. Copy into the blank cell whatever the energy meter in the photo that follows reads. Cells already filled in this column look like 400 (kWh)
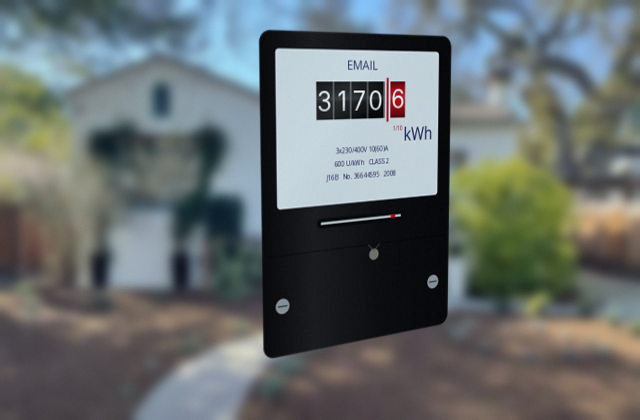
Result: 3170.6 (kWh)
